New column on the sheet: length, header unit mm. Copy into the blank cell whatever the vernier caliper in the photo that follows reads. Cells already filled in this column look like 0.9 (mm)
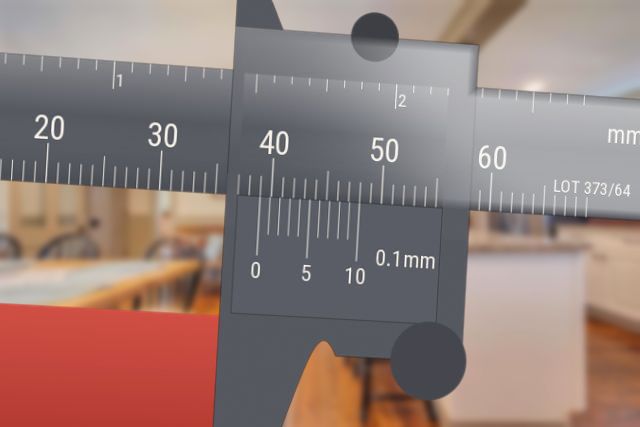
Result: 39.0 (mm)
